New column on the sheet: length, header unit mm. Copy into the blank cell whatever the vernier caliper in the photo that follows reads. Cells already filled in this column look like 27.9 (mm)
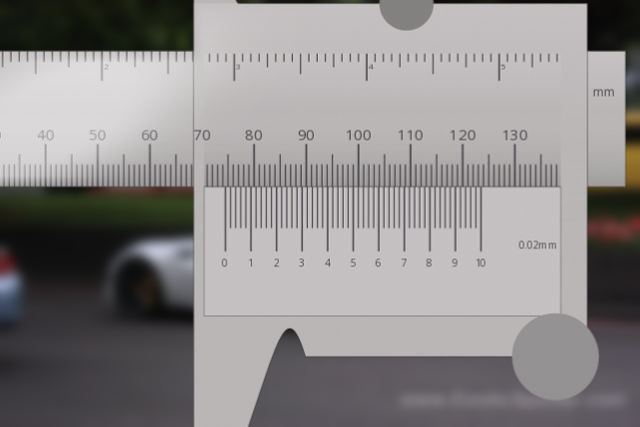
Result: 74.5 (mm)
